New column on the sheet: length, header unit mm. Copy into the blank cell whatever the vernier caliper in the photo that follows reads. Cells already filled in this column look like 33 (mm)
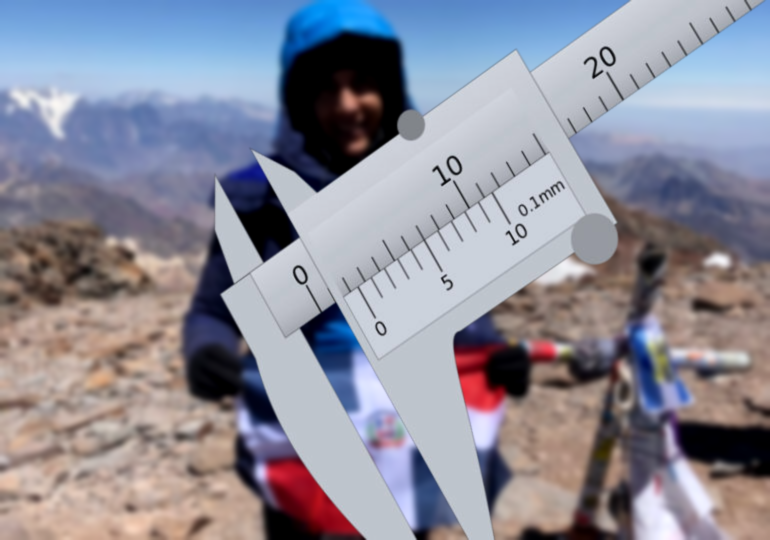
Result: 2.5 (mm)
